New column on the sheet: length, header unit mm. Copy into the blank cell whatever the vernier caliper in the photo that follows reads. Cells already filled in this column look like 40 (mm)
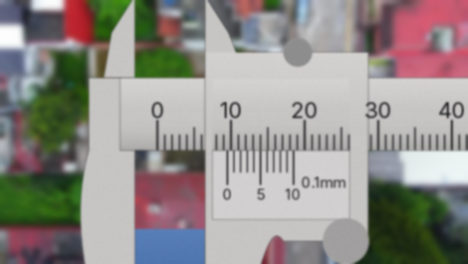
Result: 9.5 (mm)
